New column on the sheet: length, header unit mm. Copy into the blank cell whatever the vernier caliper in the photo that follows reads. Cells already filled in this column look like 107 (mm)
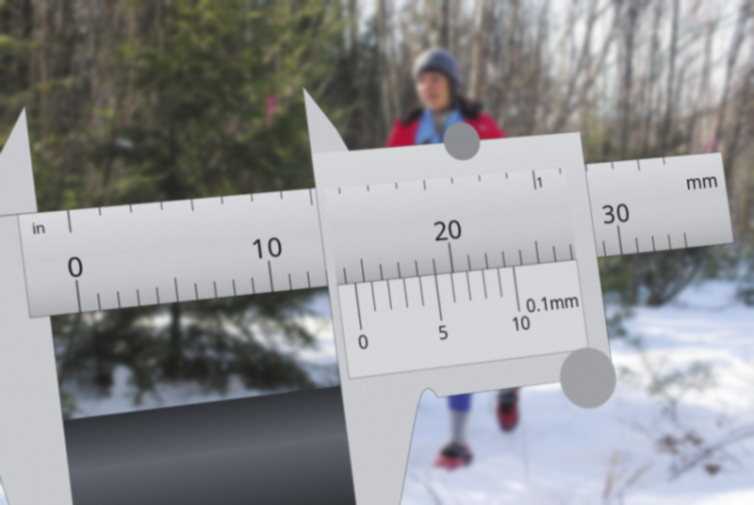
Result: 14.5 (mm)
